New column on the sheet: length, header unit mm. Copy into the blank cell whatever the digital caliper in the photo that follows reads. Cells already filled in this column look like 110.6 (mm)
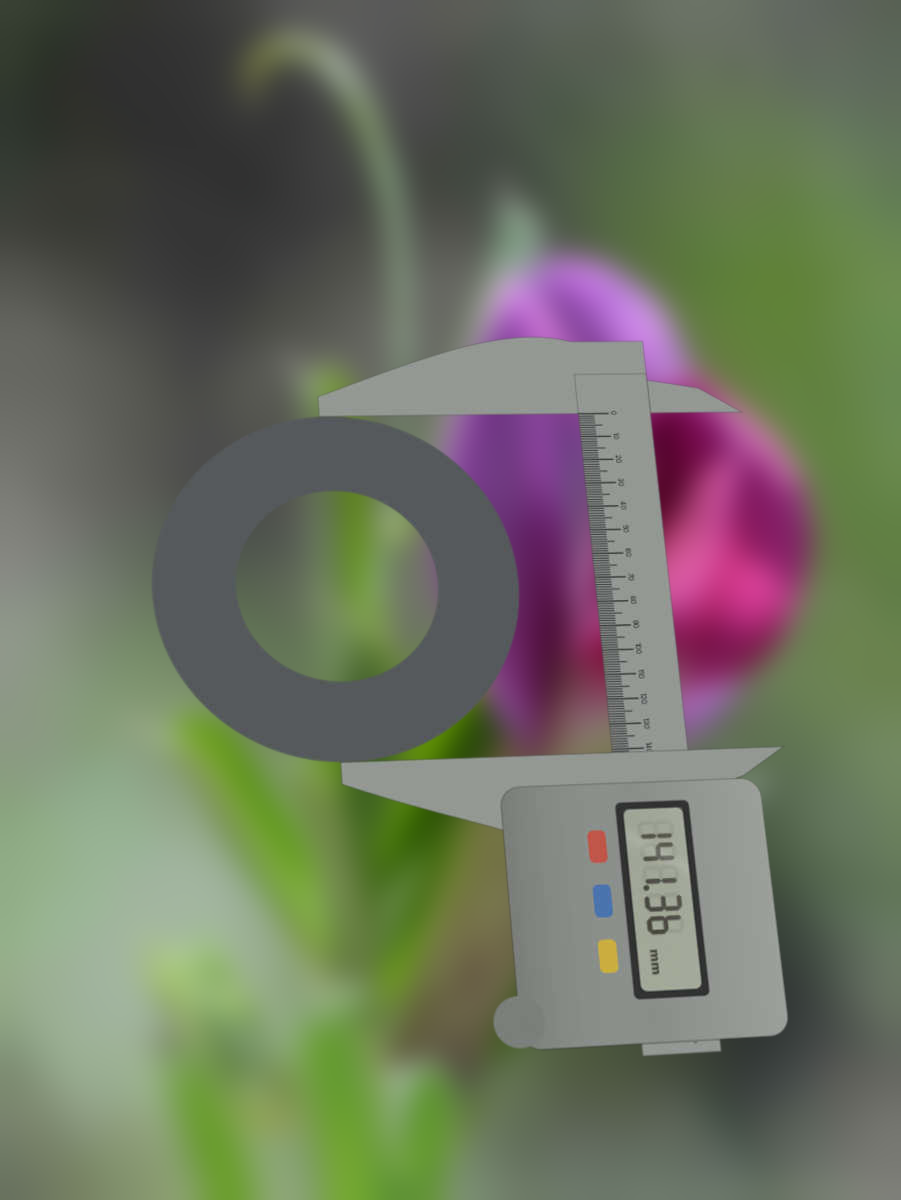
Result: 141.36 (mm)
